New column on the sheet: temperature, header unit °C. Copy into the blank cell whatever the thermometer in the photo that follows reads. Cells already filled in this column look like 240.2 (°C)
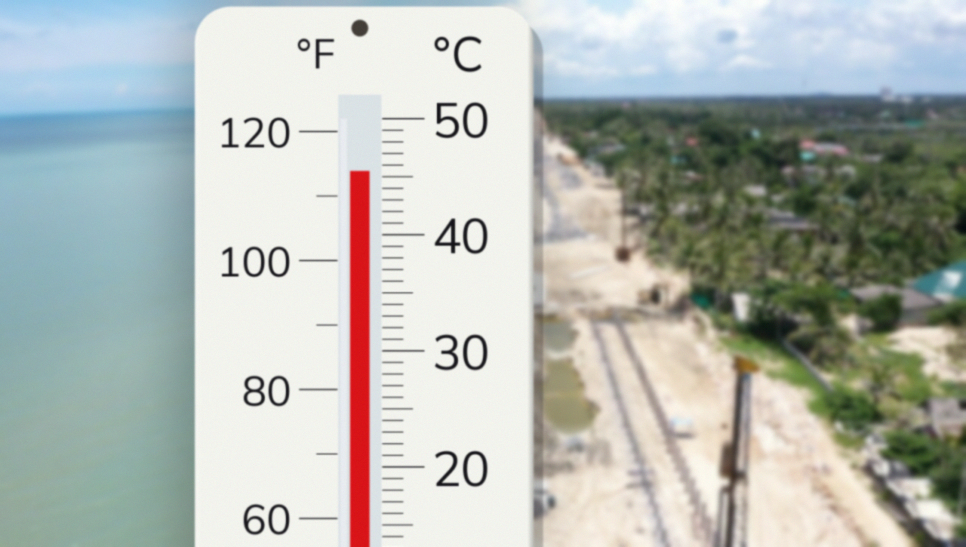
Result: 45.5 (°C)
